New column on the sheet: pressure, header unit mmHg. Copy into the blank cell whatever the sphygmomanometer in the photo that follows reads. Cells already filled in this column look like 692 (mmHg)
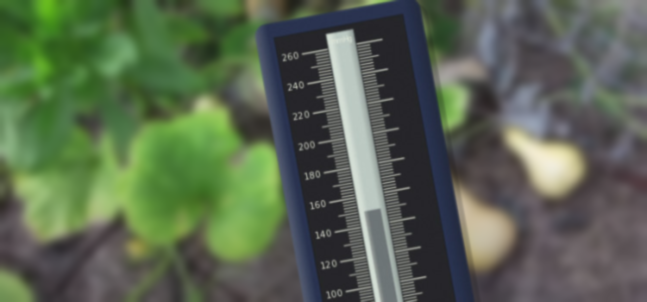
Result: 150 (mmHg)
